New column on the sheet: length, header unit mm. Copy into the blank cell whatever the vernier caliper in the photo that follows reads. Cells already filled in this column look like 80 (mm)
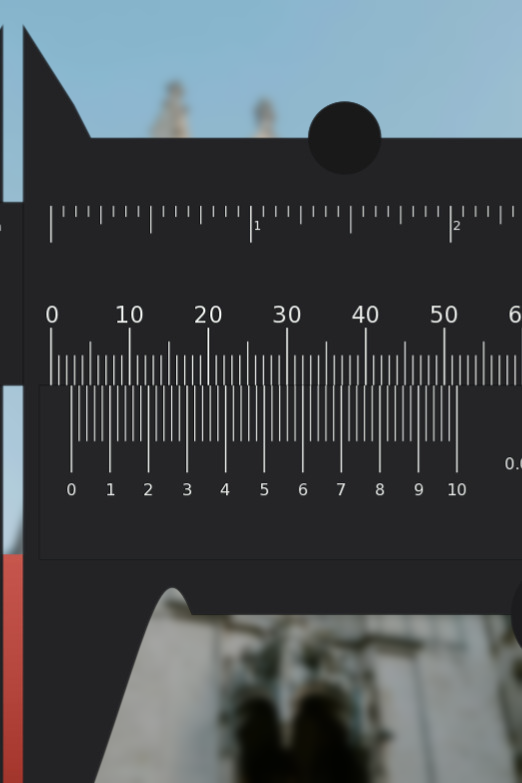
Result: 2.6 (mm)
